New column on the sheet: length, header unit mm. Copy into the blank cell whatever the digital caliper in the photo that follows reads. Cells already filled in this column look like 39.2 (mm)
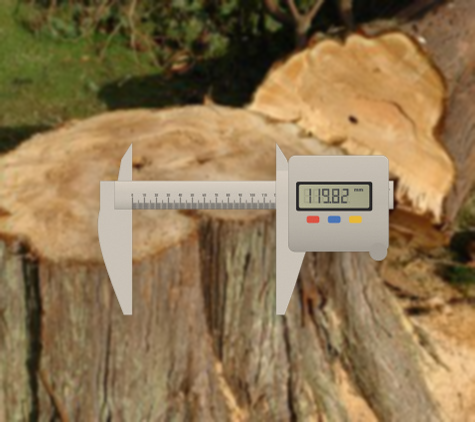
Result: 119.82 (mm)
